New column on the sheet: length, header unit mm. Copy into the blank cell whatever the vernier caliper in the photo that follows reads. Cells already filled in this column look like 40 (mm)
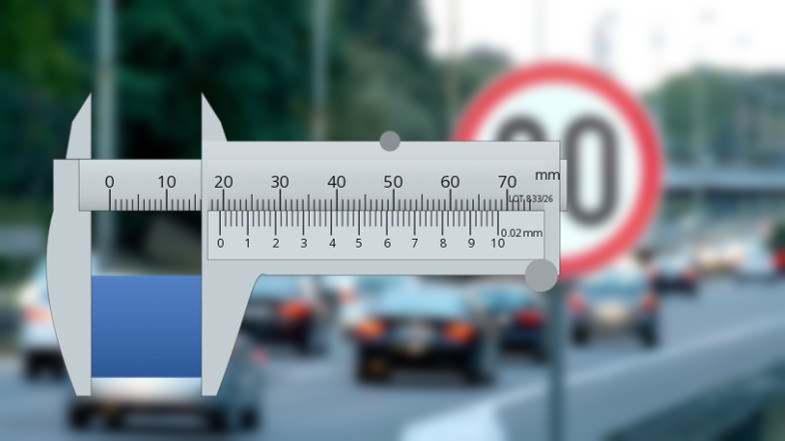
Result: 19.4 (mm)
